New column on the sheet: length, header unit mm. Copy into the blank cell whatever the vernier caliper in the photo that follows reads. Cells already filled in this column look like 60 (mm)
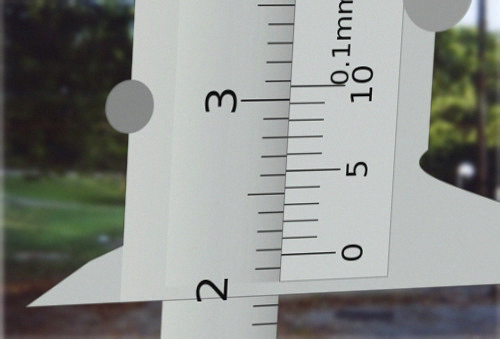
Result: 21.7 (mm)
